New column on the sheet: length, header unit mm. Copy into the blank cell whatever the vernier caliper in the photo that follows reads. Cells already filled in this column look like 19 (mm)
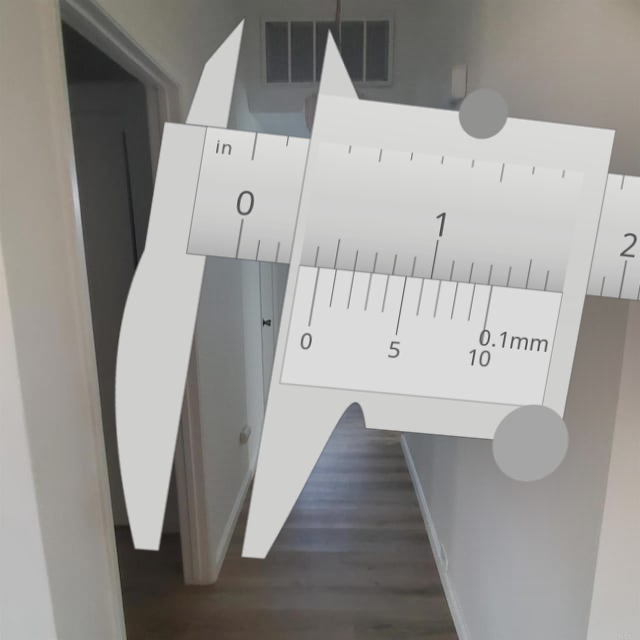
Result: 4.2 (mm)
